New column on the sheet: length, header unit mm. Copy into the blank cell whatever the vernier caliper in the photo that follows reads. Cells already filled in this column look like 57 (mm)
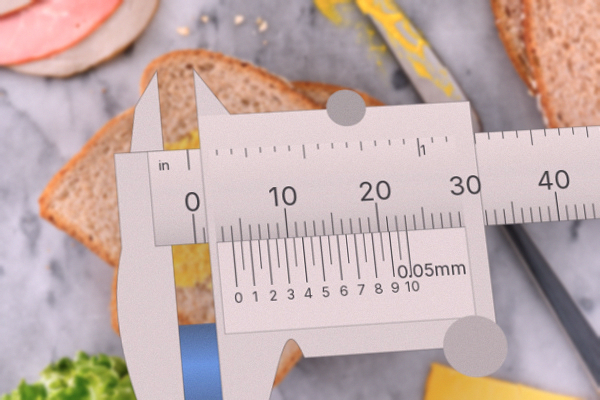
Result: 4.0 (mm)
